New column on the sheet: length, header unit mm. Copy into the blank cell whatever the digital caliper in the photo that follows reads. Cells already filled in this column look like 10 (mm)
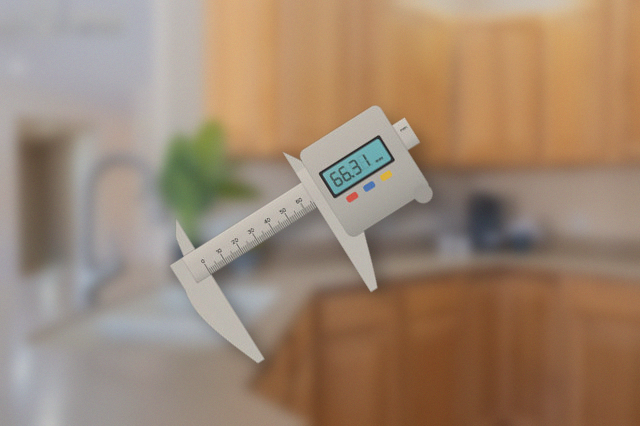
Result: 66.31 (mm)
